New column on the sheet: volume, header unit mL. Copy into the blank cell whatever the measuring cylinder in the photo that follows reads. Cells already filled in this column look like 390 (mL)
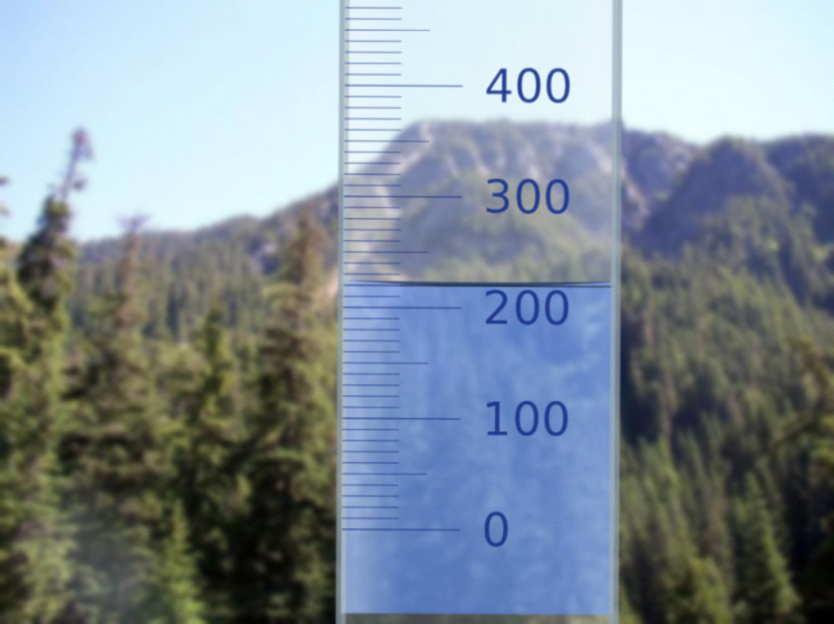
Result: 220 (mL)
